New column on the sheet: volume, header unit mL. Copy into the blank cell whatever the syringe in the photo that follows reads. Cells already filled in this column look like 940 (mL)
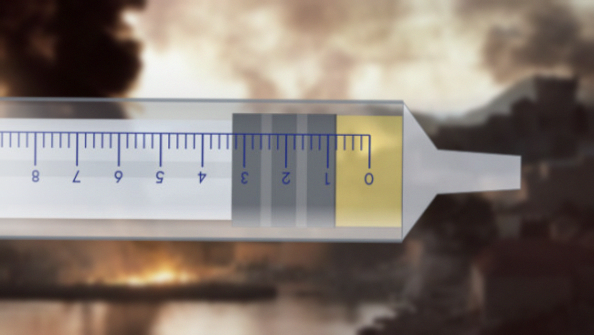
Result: 0.8 (mL)
